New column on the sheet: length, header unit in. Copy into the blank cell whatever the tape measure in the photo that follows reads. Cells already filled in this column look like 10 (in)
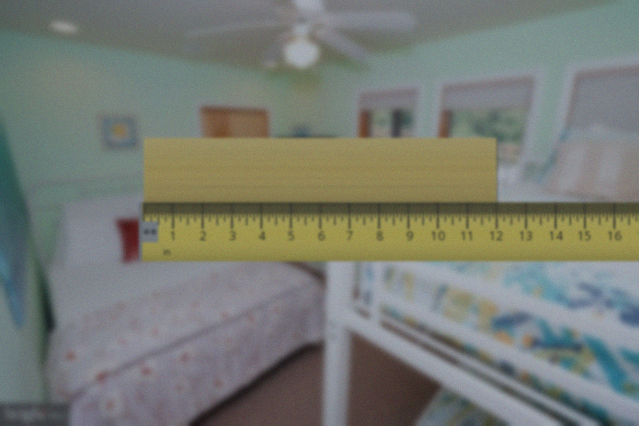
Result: 12 (in)
